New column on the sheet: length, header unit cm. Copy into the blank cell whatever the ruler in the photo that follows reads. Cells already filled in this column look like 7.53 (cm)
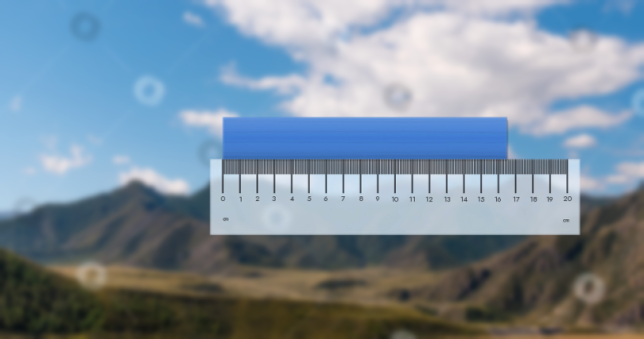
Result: 16.5 (cm)
